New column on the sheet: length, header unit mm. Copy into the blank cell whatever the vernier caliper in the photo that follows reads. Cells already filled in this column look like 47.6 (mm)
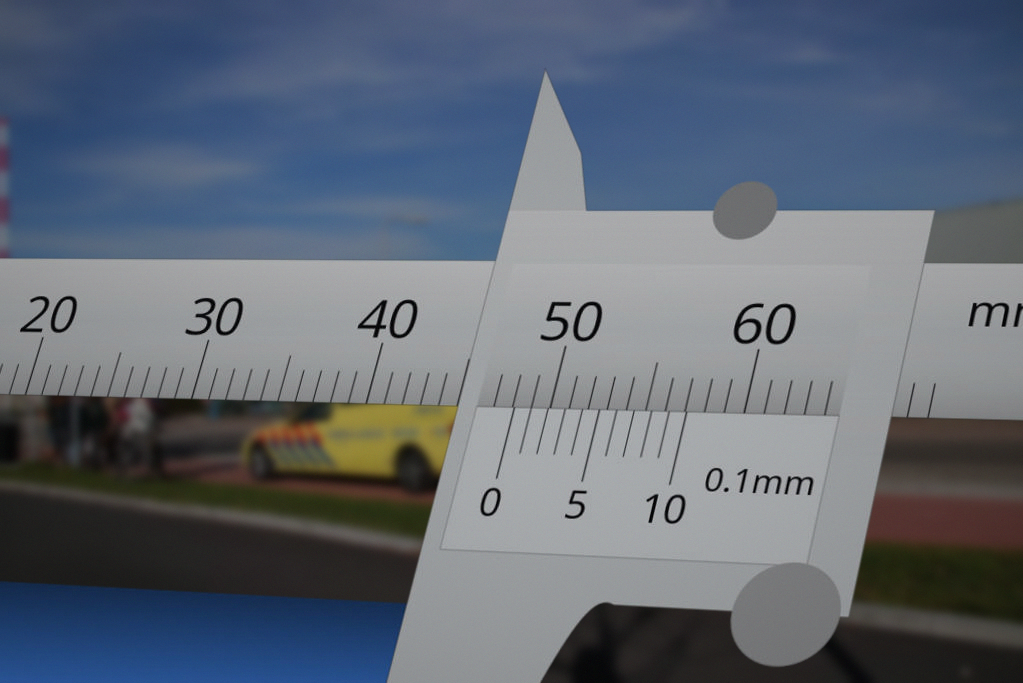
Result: 48.1 (mm)
